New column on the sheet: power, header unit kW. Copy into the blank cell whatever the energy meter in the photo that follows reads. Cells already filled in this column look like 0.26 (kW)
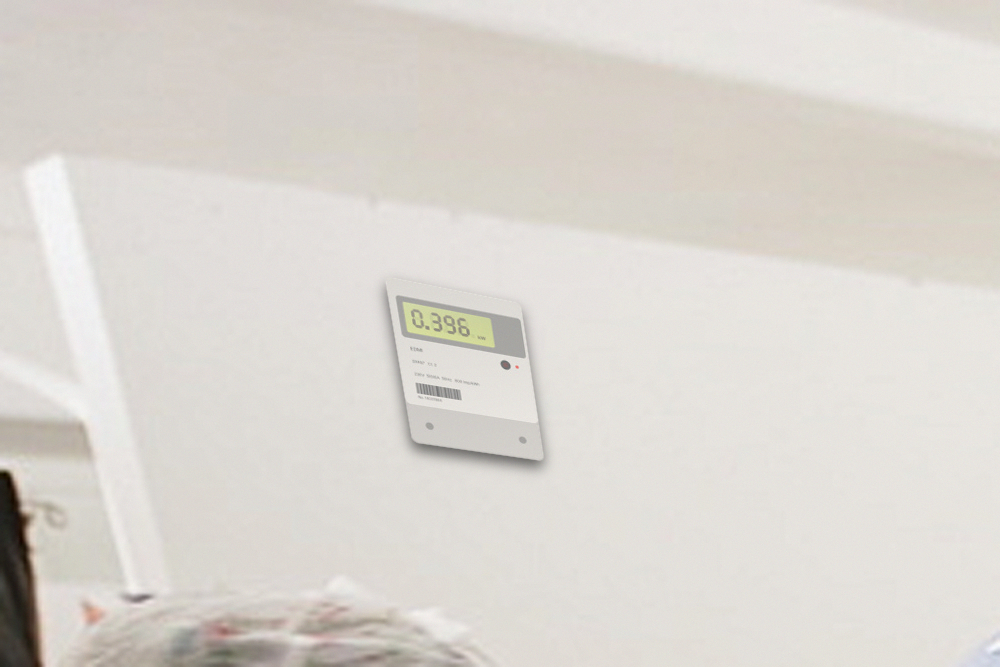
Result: 0.396 (kW)
